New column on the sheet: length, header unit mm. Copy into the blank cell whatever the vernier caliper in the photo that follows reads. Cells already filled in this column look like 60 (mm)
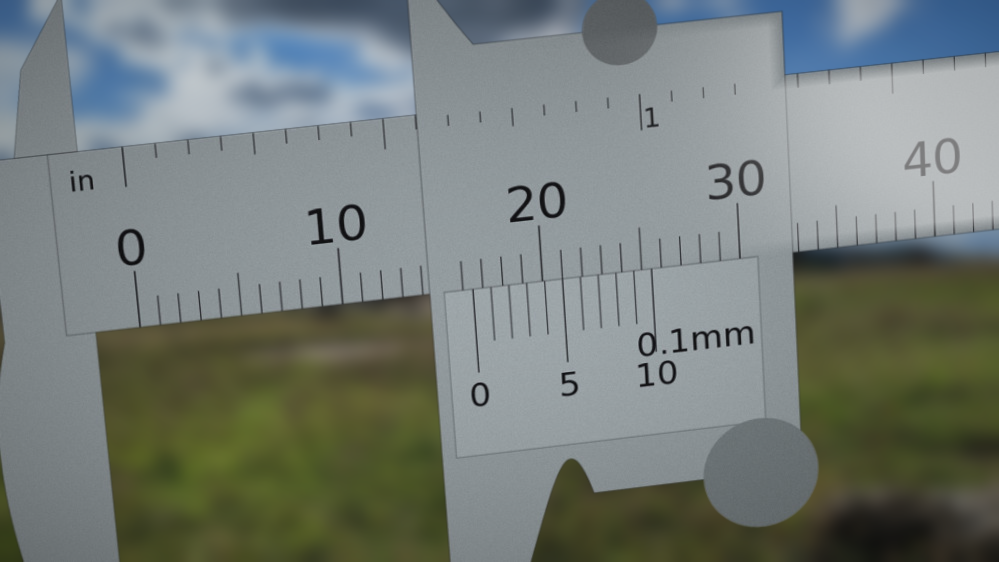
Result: 16.5 (mm)
